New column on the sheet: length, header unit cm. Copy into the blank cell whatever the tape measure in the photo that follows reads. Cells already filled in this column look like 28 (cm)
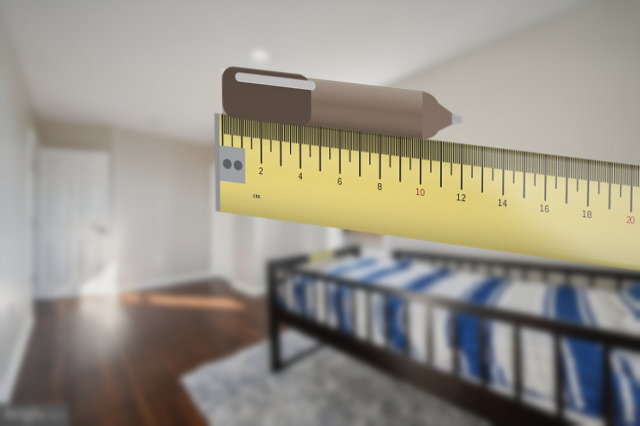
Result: 12 (cm)
